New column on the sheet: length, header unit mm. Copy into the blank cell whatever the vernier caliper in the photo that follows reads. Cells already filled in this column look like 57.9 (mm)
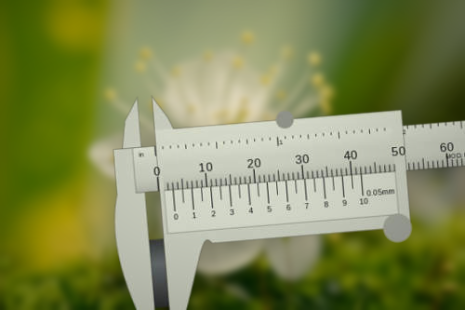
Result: 3.0 (mm)
